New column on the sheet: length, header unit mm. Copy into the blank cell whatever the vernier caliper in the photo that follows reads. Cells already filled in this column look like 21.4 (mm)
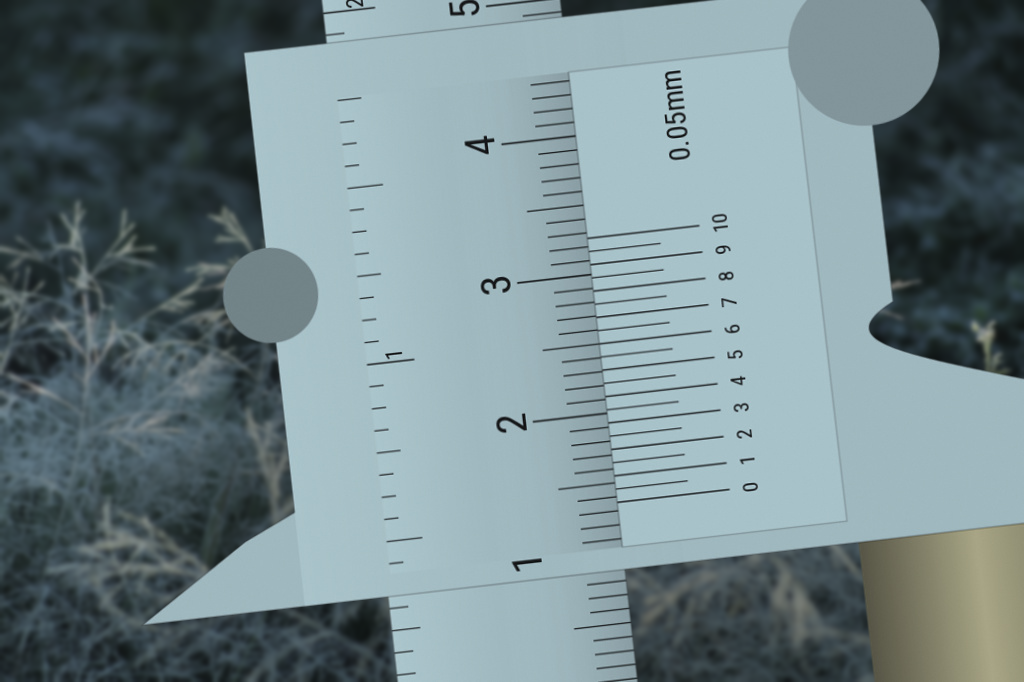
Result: 13.6 (mm)
